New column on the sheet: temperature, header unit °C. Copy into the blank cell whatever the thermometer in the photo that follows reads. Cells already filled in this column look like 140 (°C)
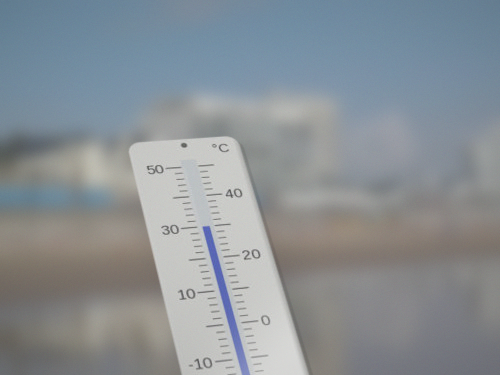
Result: 30 (°C)
